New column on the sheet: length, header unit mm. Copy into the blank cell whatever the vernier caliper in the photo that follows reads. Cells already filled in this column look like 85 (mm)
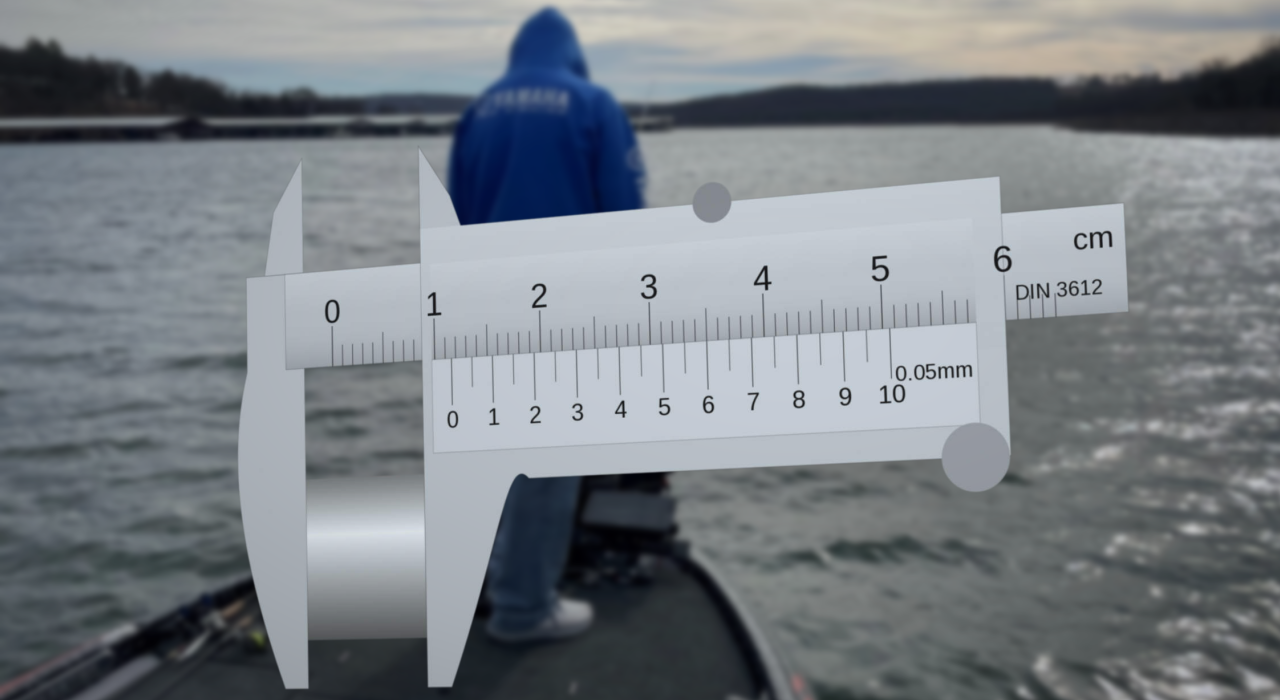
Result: 11.6 (mm)
